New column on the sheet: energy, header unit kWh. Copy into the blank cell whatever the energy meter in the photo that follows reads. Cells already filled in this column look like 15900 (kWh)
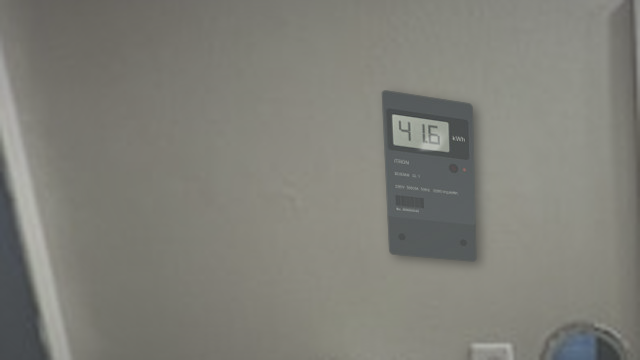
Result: 41.6 (kWh)
